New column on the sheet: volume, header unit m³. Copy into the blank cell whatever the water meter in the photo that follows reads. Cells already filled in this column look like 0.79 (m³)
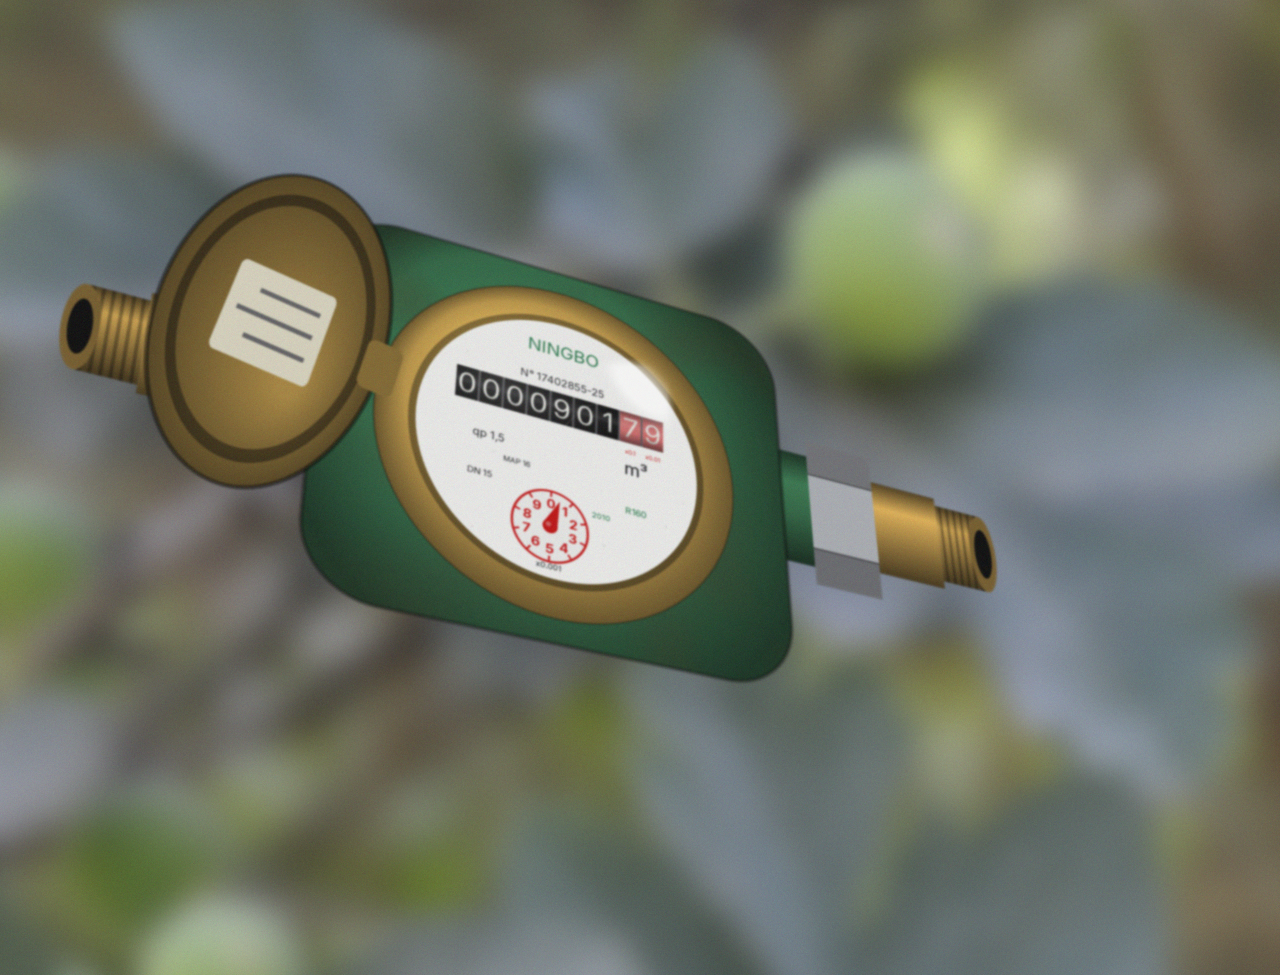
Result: 901.790 (m³)
